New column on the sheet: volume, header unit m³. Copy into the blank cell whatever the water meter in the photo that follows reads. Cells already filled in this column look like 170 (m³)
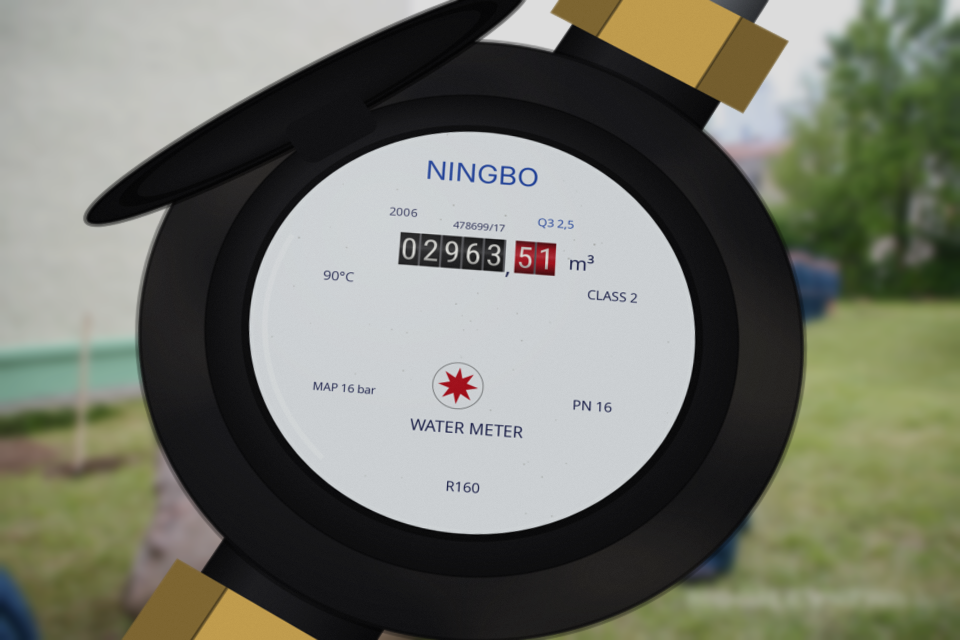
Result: 2963.51 (m³)
